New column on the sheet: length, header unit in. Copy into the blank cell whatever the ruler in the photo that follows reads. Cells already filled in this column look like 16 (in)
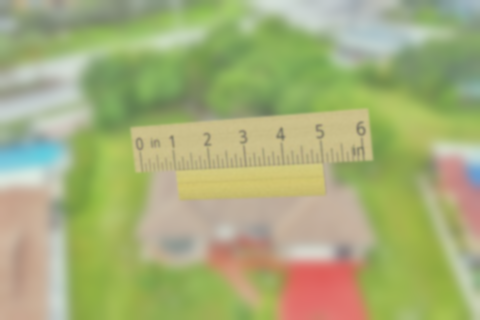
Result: 4 (in)
